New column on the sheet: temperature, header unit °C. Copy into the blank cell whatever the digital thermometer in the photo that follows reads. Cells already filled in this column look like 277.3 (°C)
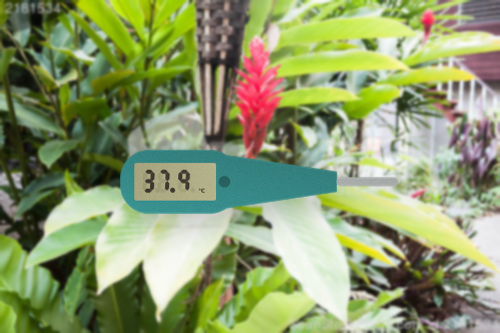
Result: 37.9 (°C)
